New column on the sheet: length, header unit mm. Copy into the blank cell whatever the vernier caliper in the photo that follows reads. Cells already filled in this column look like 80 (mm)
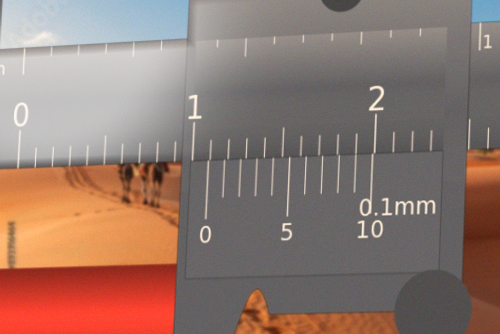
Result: 10.9 (mm)
